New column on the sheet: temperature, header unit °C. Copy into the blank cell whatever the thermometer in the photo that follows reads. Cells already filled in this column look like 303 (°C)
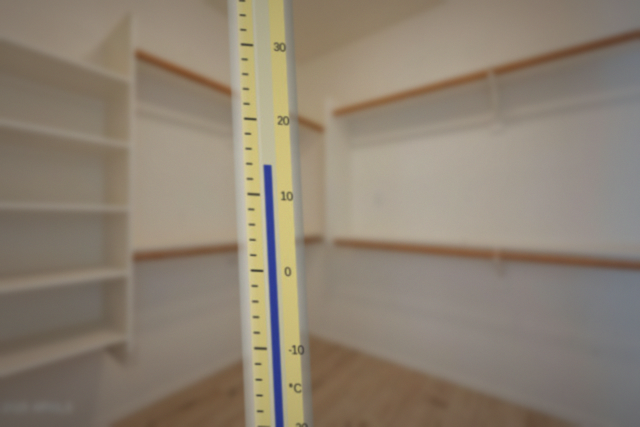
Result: 14 (°C)
